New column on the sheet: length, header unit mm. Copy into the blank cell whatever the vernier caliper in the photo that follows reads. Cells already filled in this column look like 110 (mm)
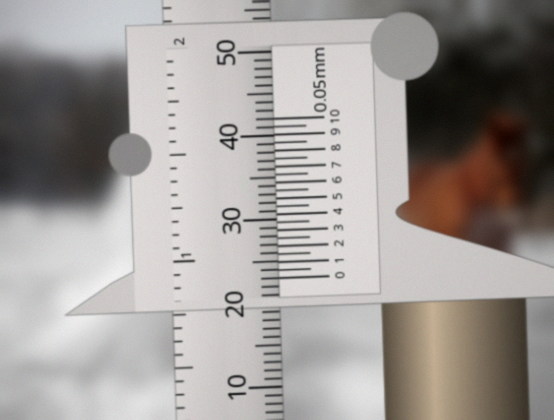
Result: 23.0 (mm)
